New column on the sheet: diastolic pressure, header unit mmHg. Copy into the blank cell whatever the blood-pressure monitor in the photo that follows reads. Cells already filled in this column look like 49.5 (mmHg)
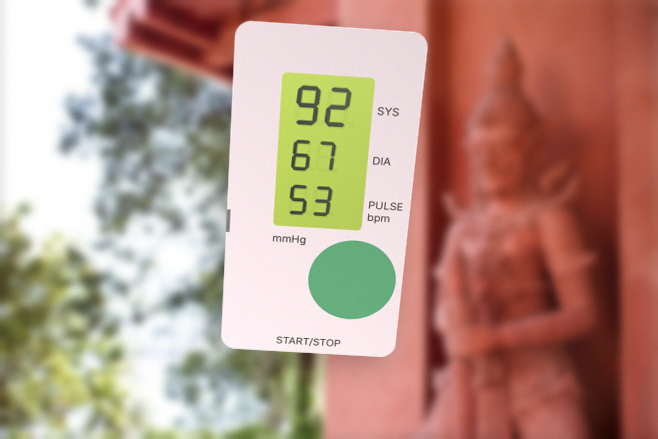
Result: 67 (mmHg)
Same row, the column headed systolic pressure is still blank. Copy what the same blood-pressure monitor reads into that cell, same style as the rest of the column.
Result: 92 (mmHg)
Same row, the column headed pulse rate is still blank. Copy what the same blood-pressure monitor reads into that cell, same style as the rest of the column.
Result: 53 (bpm)
